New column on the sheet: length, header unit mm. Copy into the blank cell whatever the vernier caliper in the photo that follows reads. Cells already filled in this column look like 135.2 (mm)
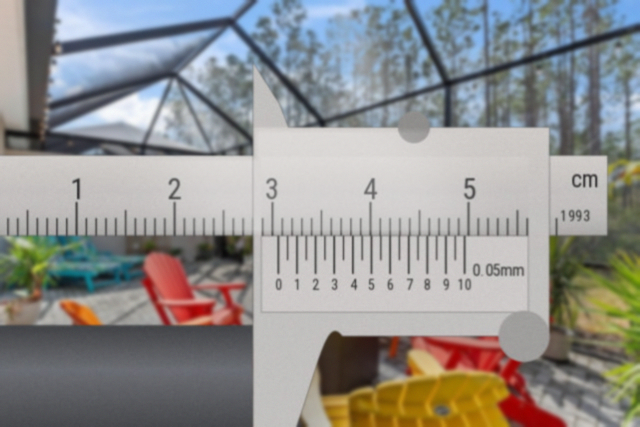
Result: 30.6 (mm)
